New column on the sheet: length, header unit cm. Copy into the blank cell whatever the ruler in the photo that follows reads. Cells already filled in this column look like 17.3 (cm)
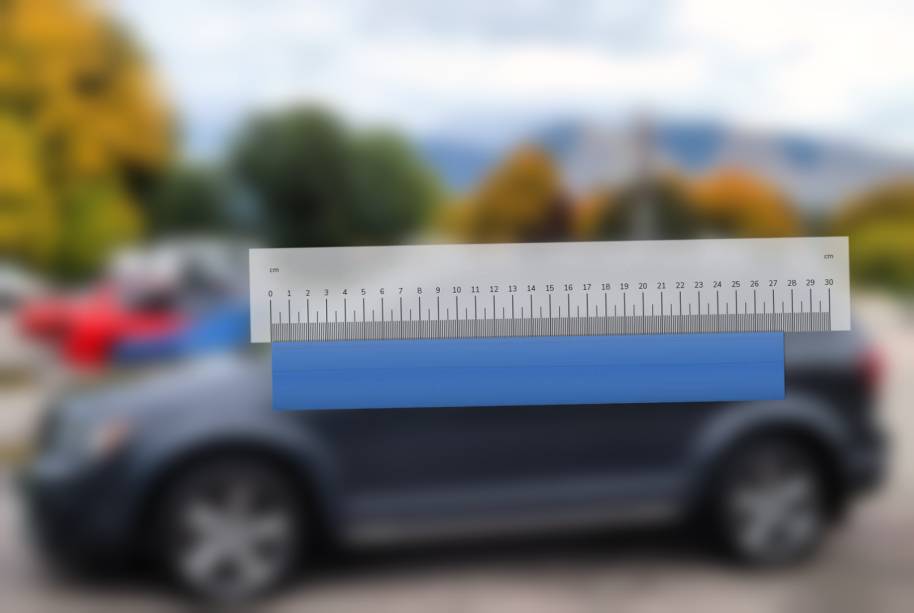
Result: 27.5 (cm)
